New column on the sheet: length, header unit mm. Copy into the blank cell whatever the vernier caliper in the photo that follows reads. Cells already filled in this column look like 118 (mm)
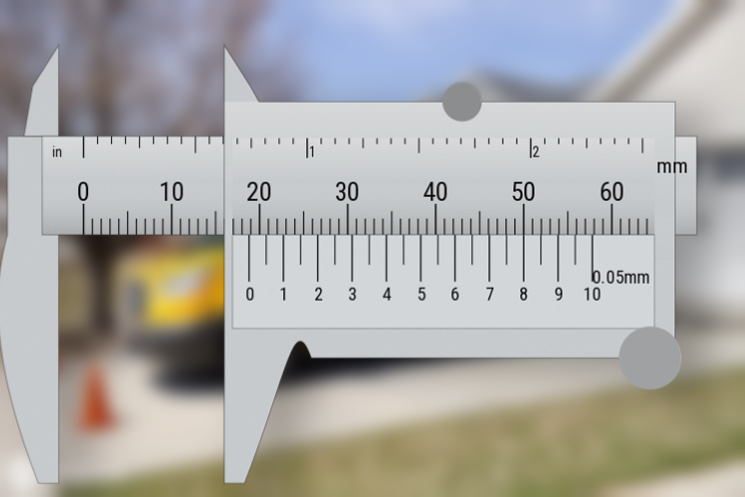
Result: 18.8 (mm)
